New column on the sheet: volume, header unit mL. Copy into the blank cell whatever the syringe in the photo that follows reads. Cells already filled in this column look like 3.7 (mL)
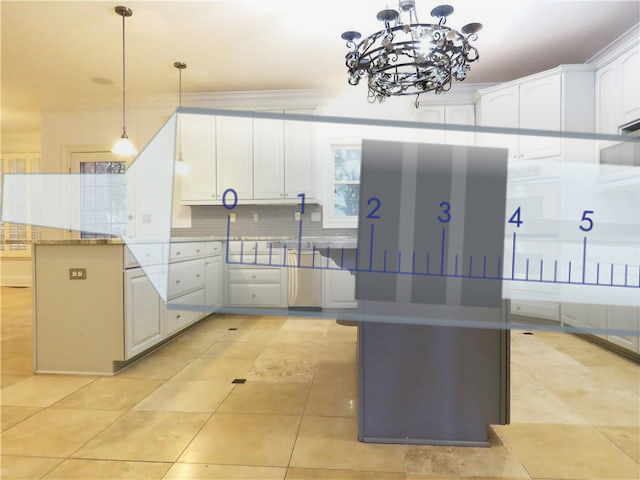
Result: 1.8 (mL)
